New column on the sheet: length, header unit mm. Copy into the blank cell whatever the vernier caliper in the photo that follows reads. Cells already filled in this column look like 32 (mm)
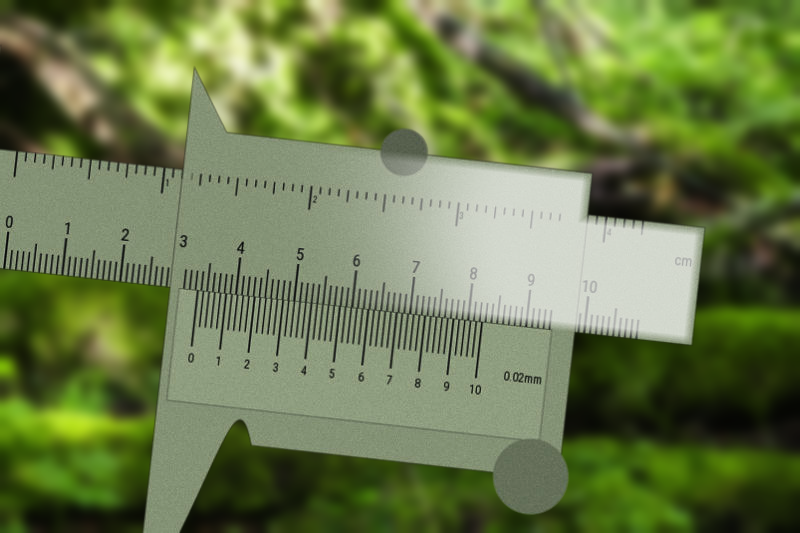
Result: 33.4 (mm)
